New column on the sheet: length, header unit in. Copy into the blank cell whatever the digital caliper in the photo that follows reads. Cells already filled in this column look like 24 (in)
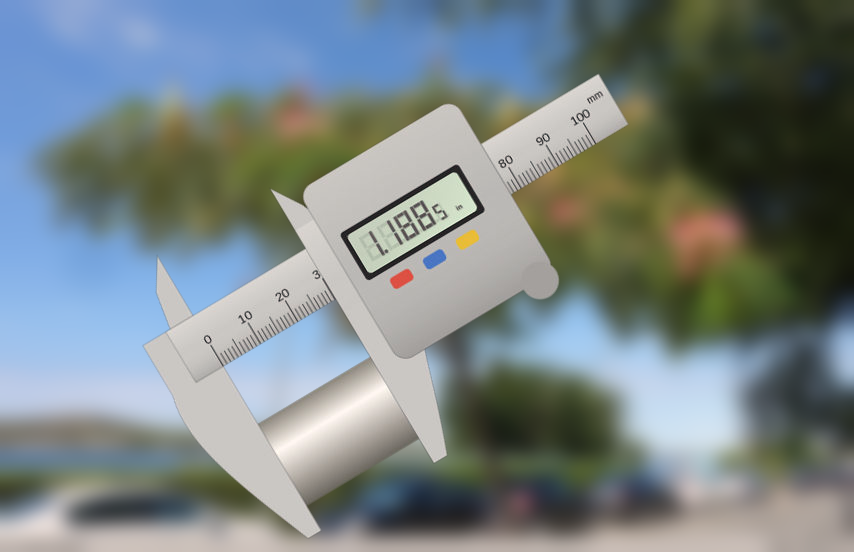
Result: 1.1885 (in)
